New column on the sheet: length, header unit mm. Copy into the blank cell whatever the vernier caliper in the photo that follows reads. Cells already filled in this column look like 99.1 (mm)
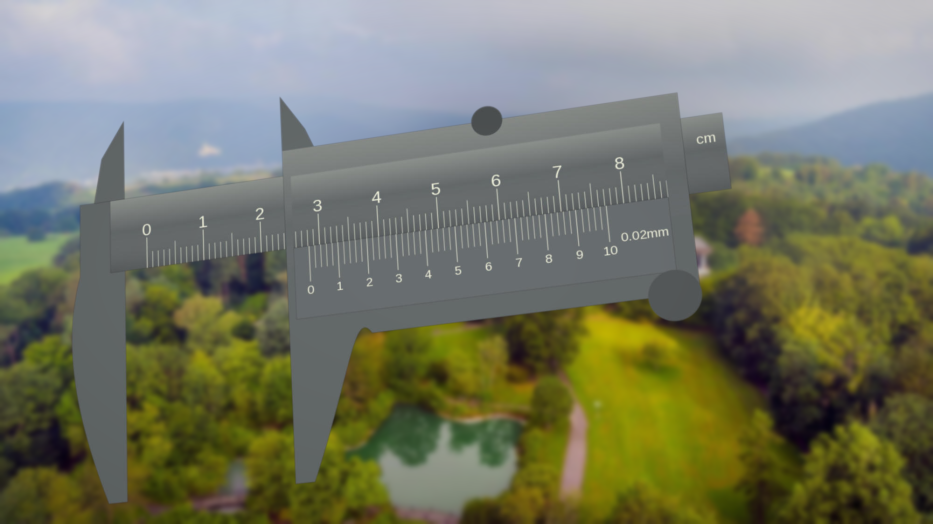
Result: 28.2 (mm)
